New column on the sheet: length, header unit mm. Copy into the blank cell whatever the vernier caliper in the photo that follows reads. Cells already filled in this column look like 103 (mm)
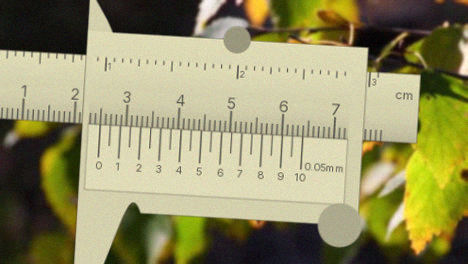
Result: 25.0 (mm)
